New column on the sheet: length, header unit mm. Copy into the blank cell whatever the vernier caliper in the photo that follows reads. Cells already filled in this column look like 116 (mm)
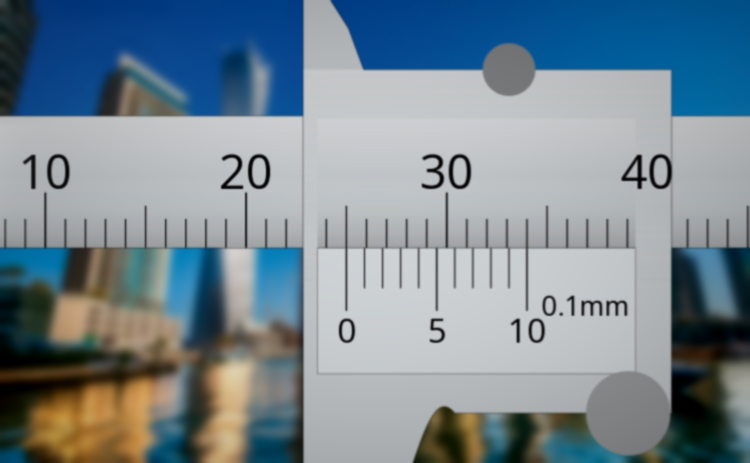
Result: 25.0 (mm)
